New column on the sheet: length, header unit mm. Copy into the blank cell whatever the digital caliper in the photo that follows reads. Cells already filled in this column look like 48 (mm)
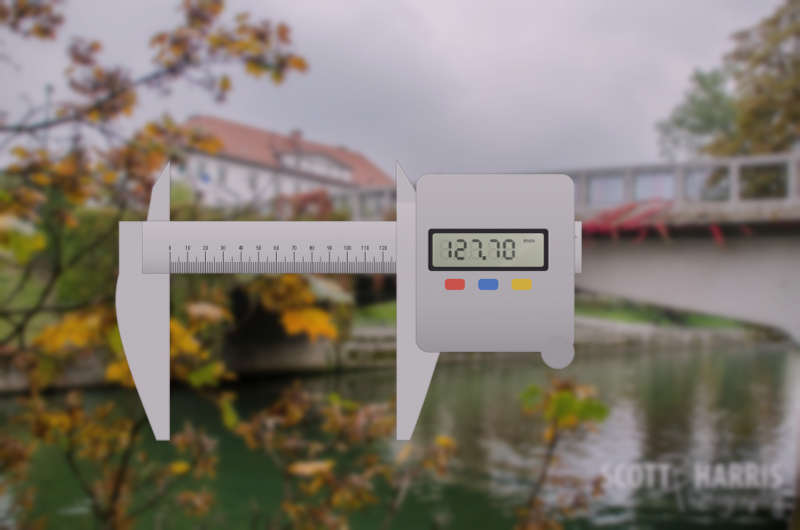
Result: 127.70 (mm)
